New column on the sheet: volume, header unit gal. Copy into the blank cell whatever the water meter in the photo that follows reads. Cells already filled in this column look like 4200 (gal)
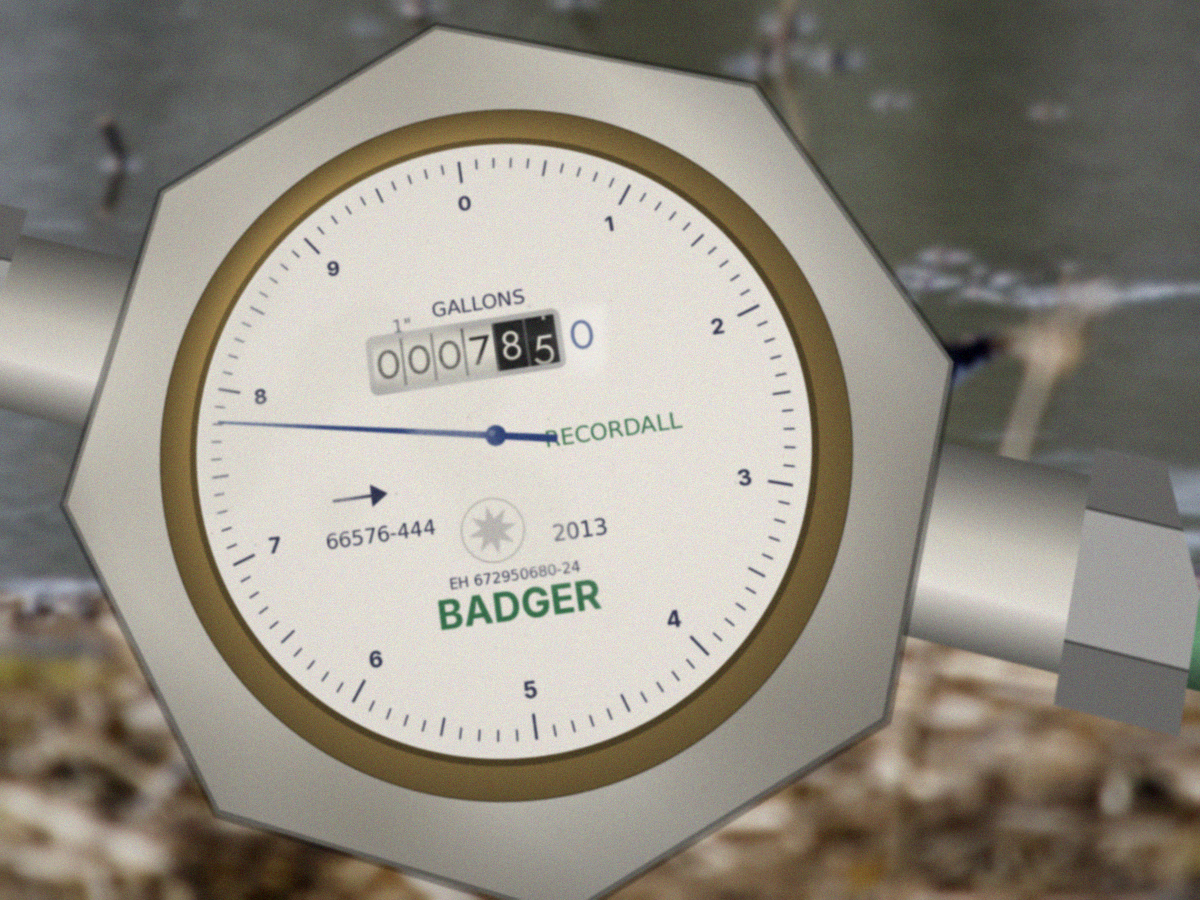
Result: 7847.8 (gal)
